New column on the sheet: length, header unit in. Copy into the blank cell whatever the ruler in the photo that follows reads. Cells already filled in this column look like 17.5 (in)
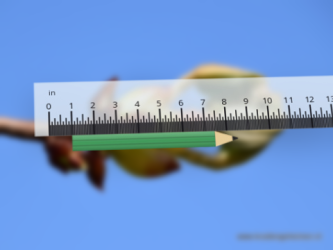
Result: 7.5 (in)
